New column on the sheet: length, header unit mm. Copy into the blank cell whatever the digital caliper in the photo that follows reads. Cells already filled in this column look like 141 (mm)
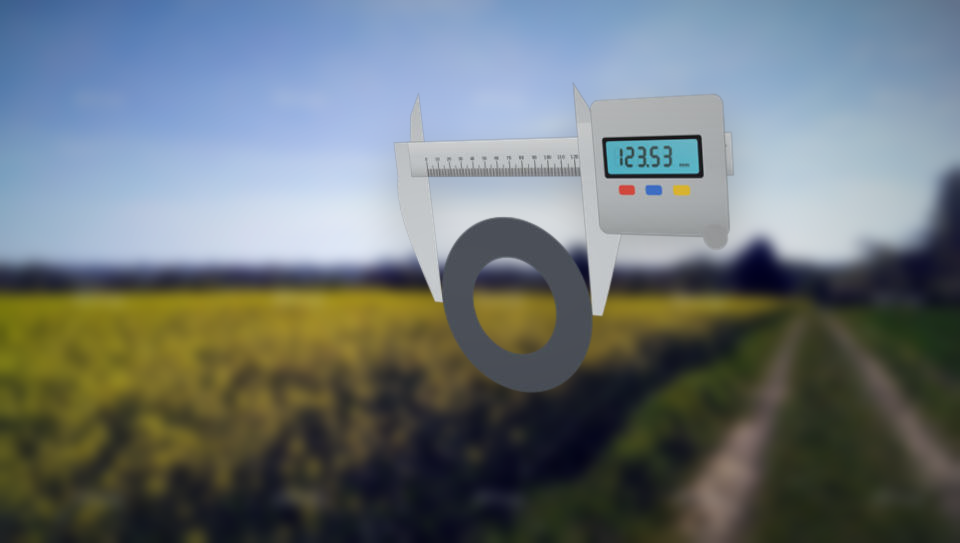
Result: 123.53 (mm)
